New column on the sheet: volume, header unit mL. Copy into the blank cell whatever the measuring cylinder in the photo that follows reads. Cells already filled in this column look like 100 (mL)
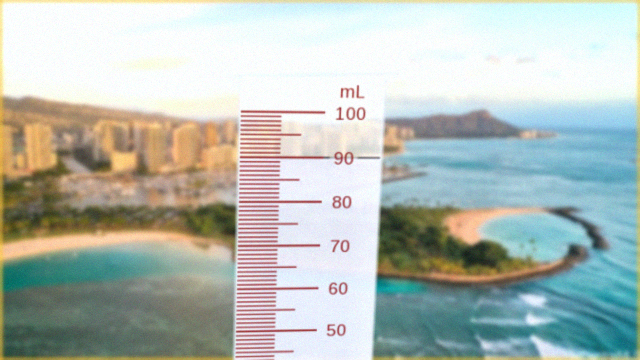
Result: 90 (mL)
